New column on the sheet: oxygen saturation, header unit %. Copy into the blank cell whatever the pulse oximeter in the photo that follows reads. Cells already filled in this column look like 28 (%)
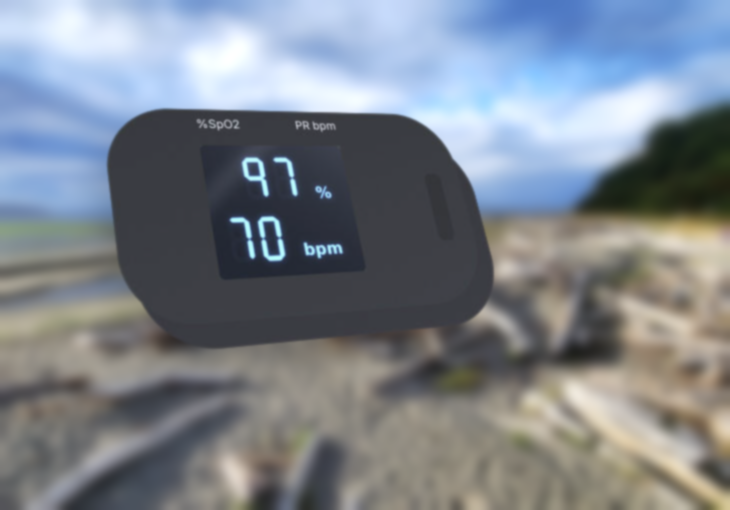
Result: 97 (%)
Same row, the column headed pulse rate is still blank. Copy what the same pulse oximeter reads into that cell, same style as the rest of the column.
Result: 70 (bpm)
